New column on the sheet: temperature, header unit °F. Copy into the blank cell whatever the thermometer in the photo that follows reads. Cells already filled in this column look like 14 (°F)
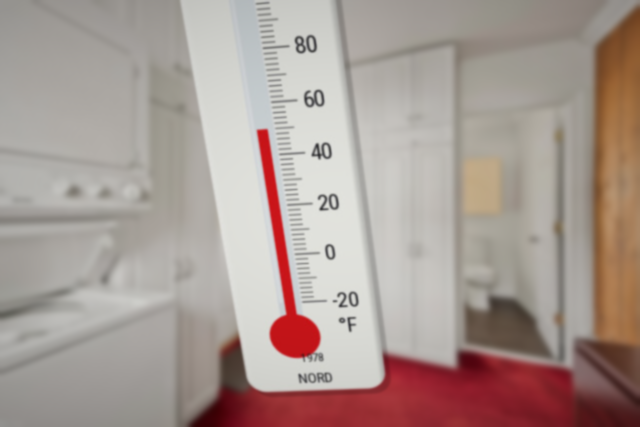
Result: 50 (°F)
